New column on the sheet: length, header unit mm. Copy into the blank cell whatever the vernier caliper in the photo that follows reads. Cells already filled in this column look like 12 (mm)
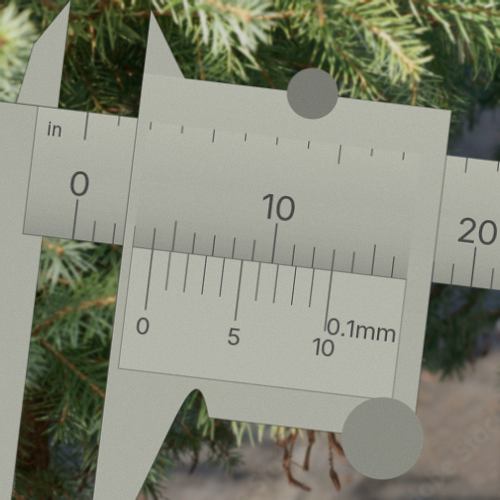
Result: 4.0 (mm)
